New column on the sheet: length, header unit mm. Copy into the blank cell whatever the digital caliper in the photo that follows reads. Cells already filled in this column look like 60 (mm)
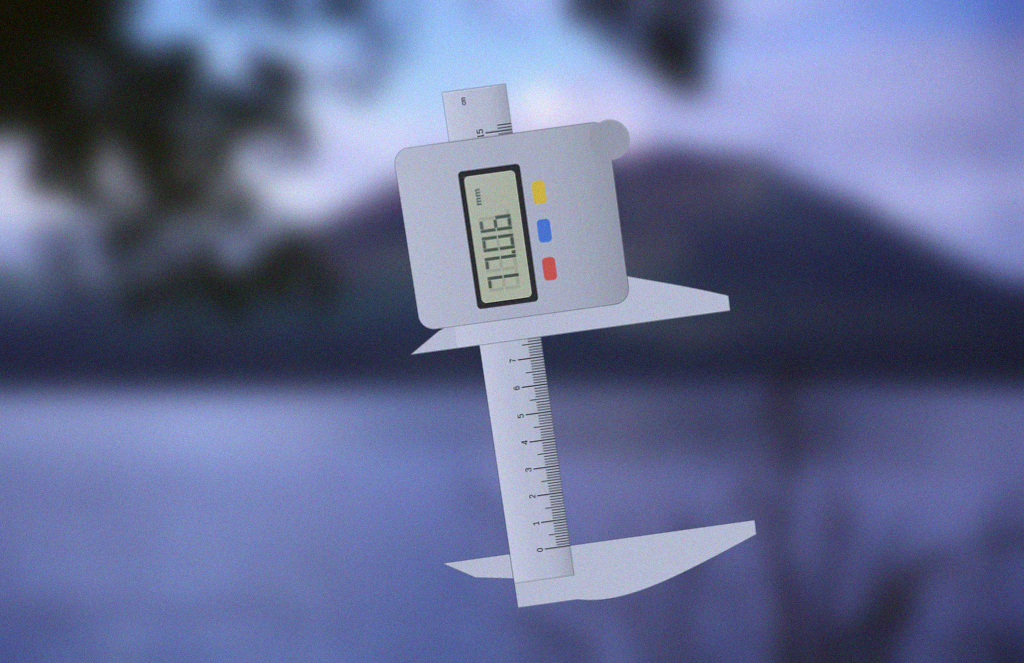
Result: 77.06 (mm)
